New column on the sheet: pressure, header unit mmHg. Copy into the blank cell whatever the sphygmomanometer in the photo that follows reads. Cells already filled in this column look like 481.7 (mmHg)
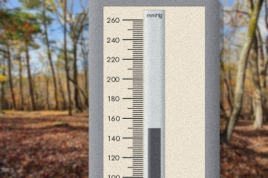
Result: 150 (mmHg)
